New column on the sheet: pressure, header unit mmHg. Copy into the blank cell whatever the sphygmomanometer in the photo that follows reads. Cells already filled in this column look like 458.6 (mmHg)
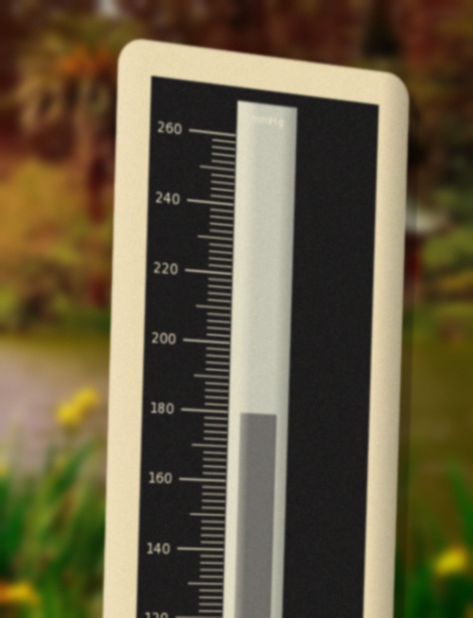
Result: 180 (mmHg)
